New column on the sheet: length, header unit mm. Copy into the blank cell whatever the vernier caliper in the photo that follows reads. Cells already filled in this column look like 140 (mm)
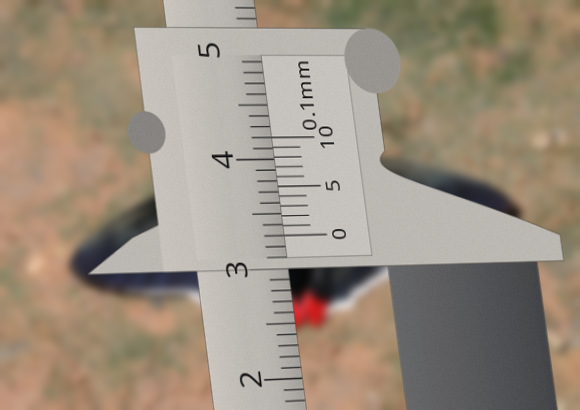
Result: 33.0 (mm)
